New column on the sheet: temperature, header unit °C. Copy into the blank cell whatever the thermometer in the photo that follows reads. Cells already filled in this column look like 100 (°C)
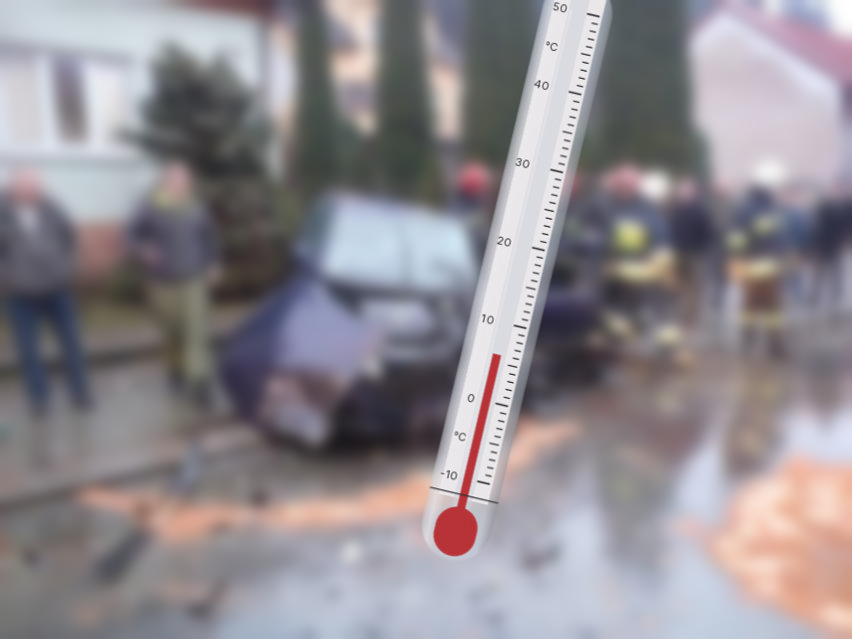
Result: 6 (°C)
